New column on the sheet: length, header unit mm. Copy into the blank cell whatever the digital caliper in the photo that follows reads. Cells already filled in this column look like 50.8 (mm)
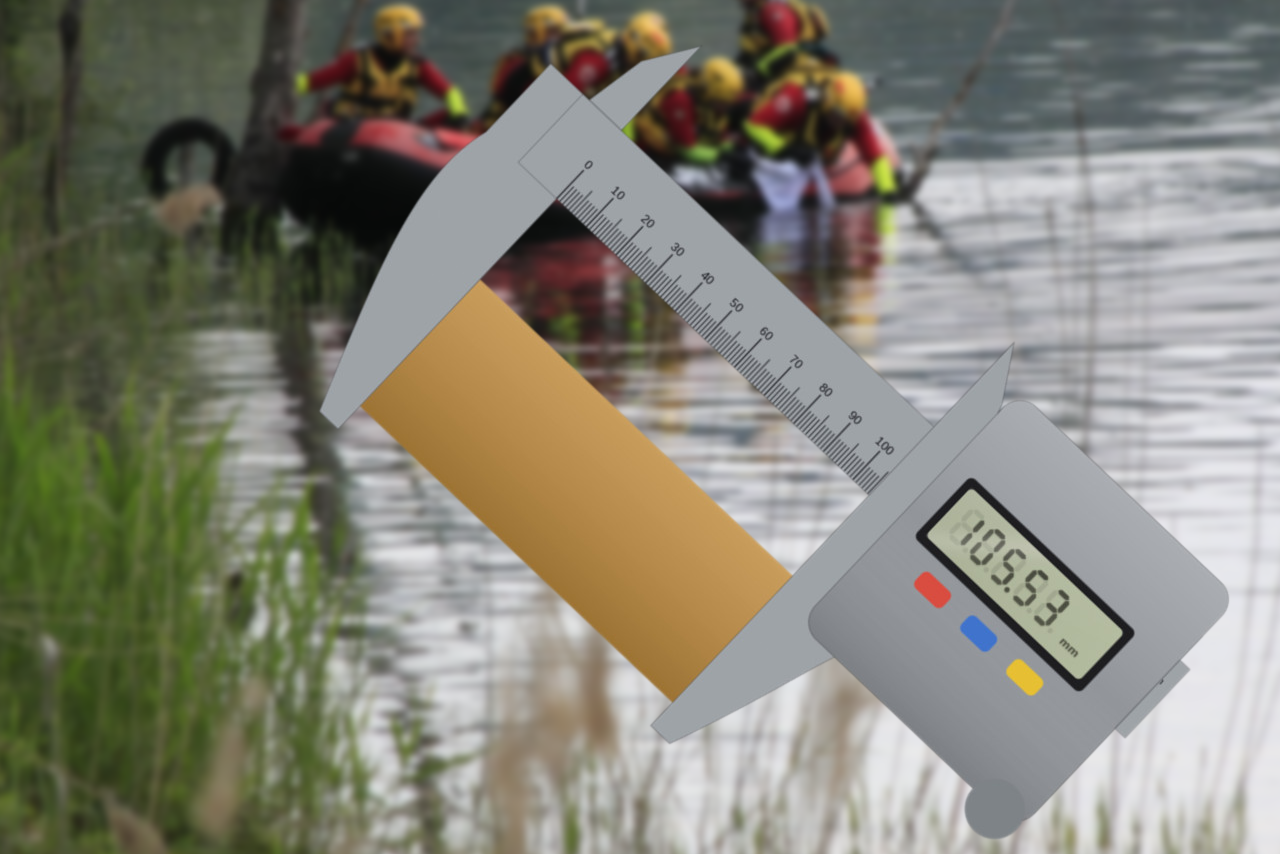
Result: 105.53 (mm)
